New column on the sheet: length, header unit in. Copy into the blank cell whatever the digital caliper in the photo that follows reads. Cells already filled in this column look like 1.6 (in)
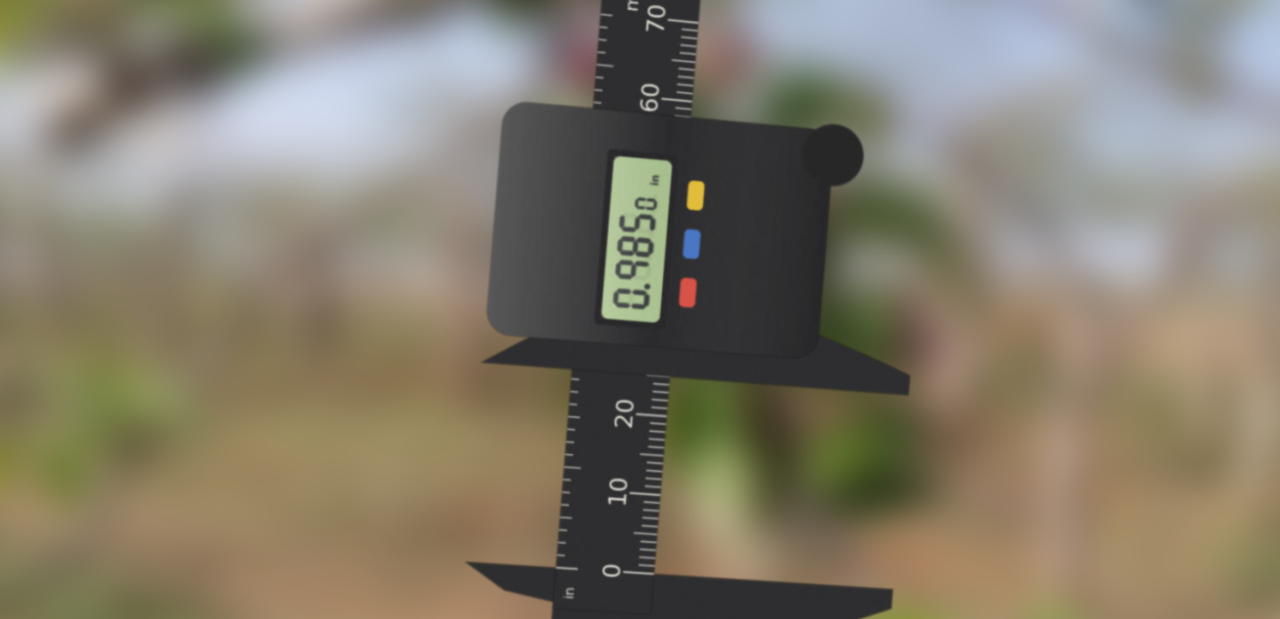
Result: 0.9850 (in)
